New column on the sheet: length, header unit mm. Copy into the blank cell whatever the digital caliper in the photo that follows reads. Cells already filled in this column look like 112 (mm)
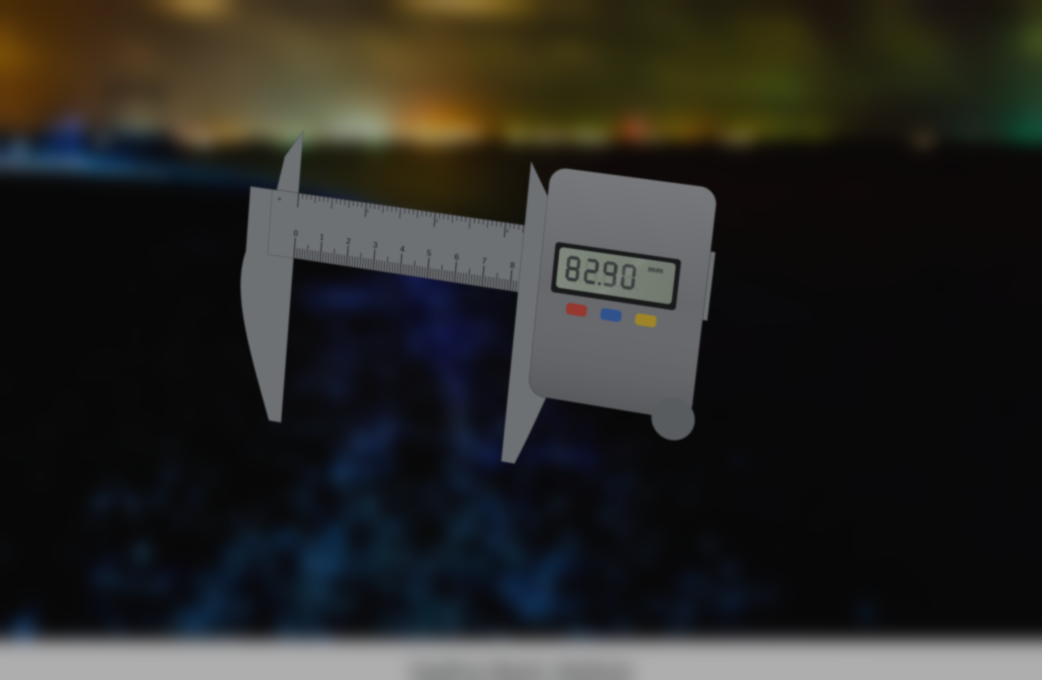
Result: 82.90 (mm)
